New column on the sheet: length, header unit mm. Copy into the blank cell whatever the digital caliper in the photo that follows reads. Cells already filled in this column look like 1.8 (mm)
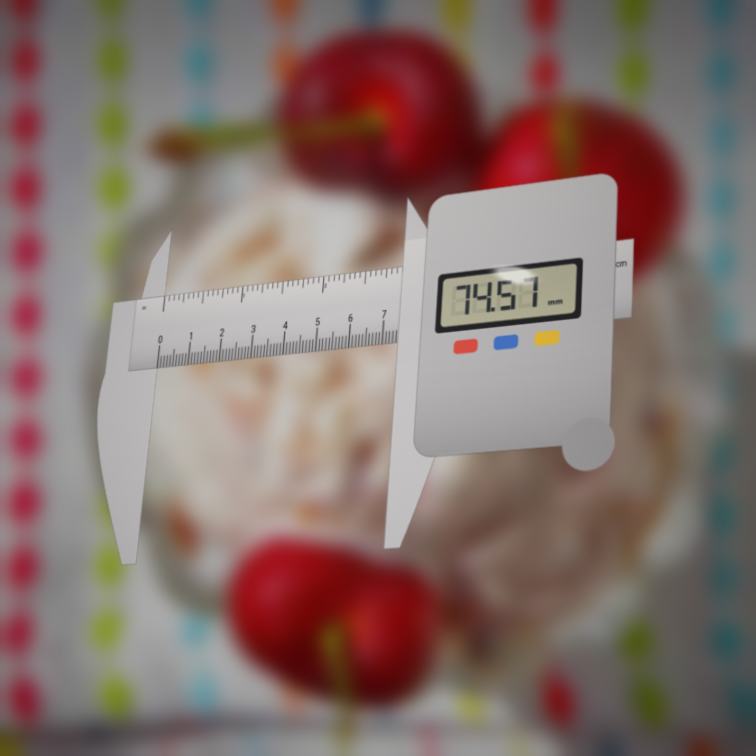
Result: 74.57 (mm)
